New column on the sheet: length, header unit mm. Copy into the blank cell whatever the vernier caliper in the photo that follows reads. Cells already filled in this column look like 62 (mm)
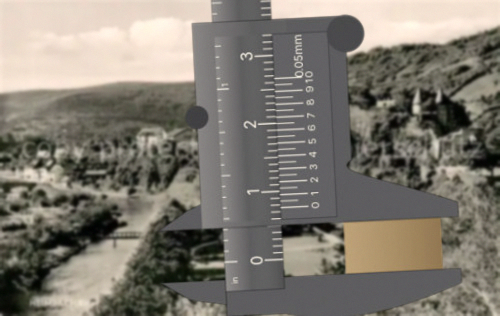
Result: 7.6 (mm)
